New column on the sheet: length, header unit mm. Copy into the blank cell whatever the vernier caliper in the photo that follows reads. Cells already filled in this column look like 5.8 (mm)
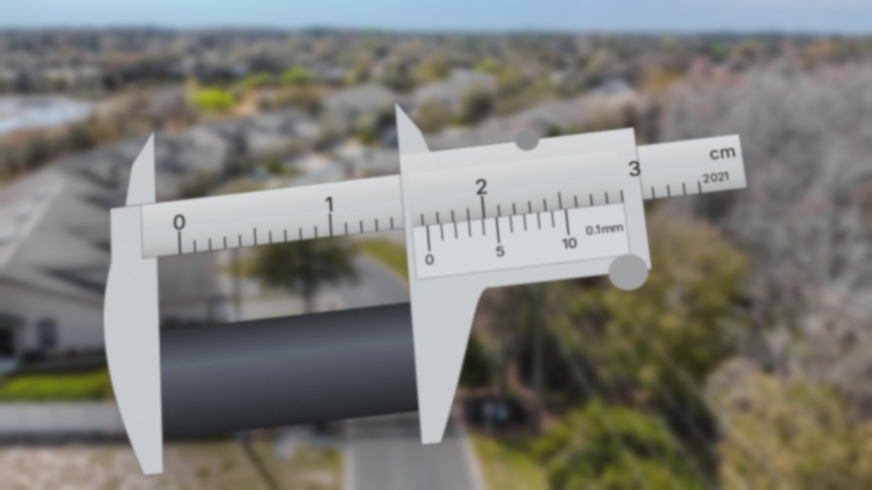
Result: 16.3 (mm)
